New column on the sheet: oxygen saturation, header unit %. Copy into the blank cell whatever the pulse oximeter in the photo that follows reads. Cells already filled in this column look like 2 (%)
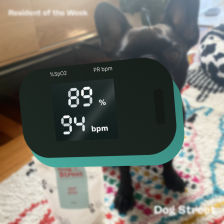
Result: 89 (%)
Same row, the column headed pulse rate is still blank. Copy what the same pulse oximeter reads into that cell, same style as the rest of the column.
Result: 94 (bpm)
